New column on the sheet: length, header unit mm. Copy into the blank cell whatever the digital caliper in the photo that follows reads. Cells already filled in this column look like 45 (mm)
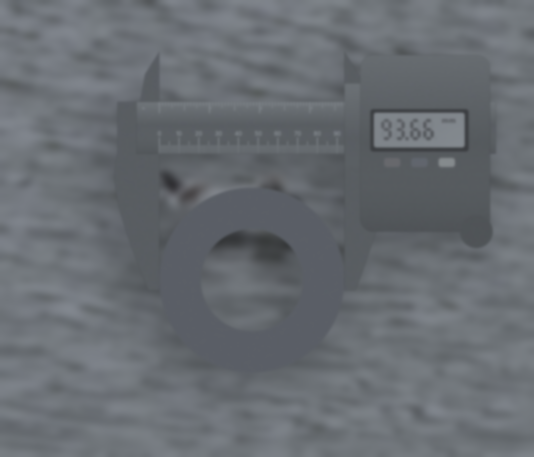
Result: 93.66 (mm)
